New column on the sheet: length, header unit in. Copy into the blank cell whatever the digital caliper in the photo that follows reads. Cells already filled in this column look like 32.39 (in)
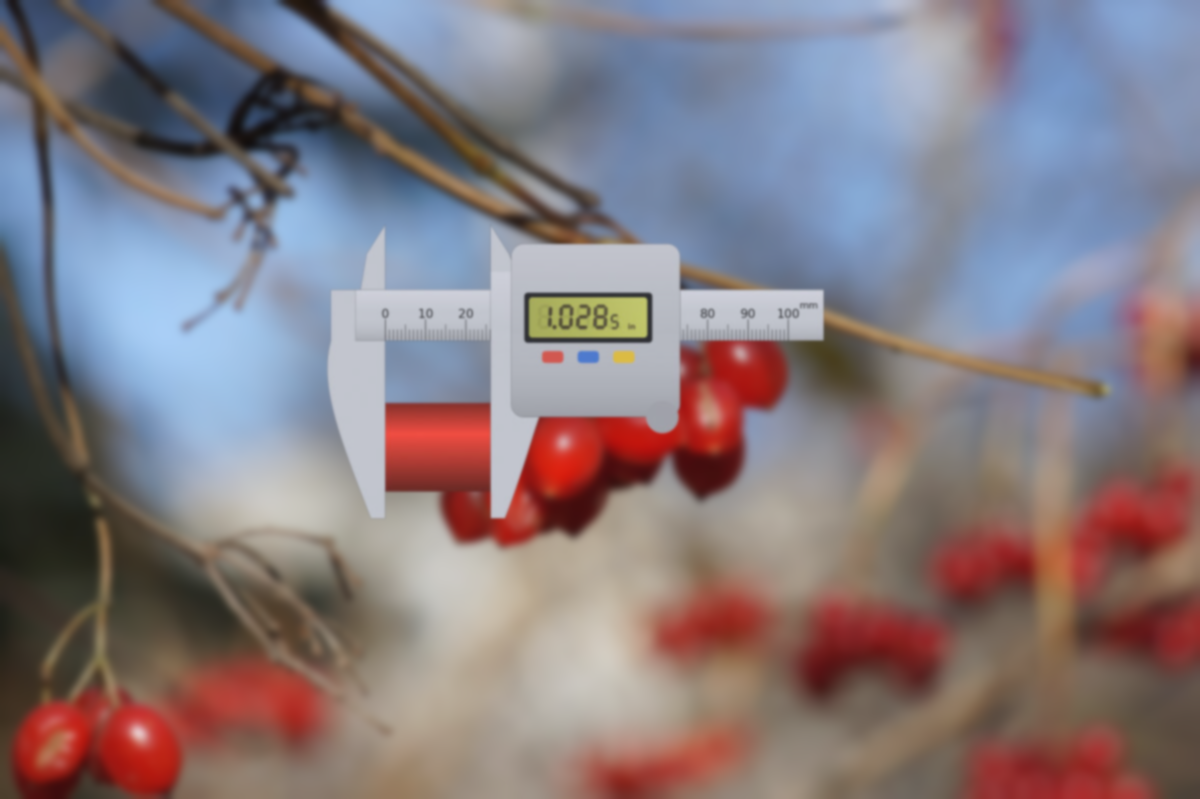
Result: 1.0285 (in)
